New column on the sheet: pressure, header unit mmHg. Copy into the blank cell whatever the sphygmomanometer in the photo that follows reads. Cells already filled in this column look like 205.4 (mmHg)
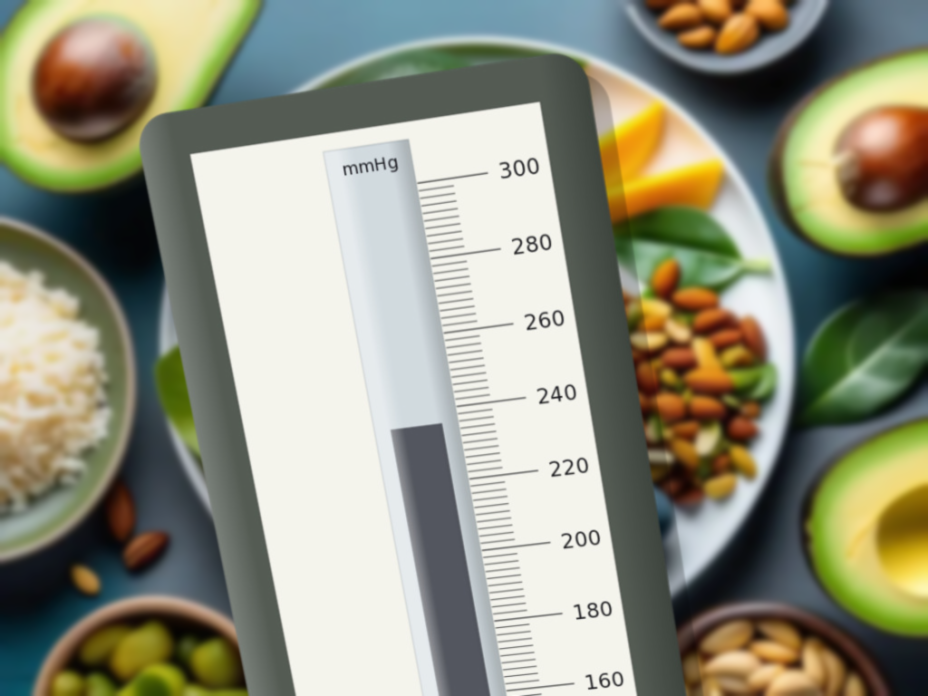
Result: 236 (mmHg)
